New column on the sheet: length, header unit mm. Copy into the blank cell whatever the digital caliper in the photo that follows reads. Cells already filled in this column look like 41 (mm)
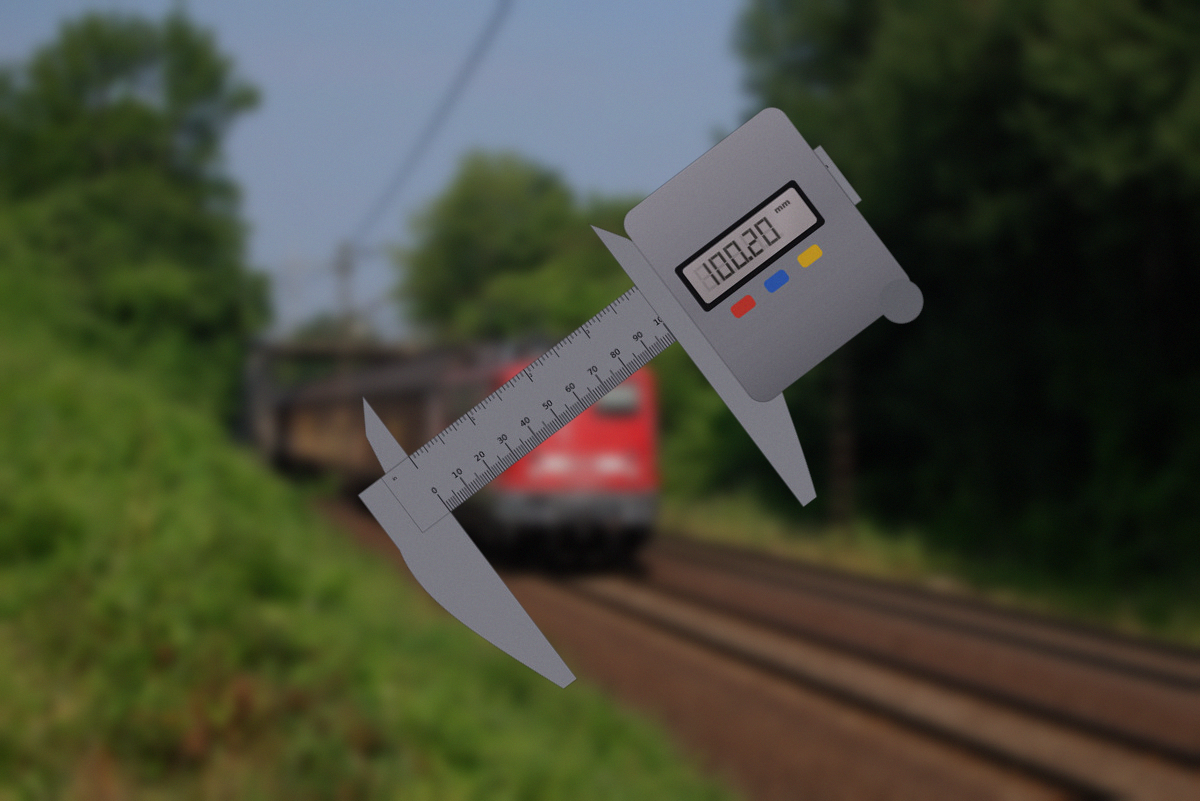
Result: 100.20 (mm)
